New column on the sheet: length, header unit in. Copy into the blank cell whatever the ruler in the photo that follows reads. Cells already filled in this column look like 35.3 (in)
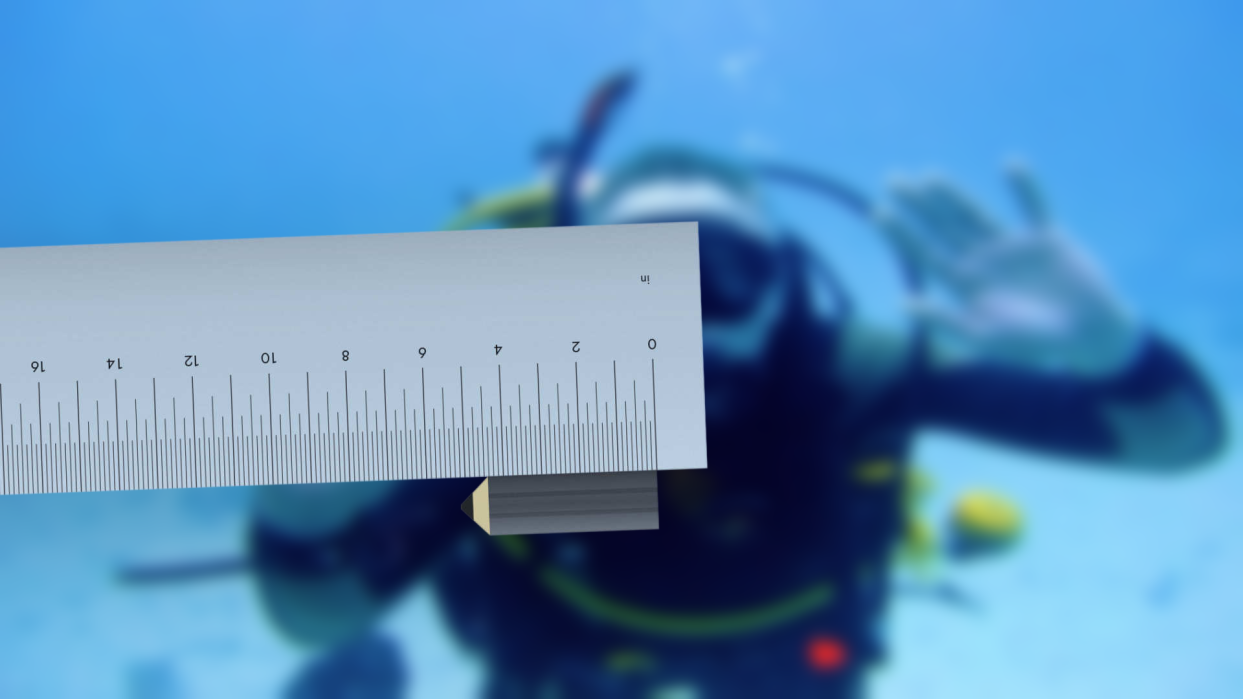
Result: 5.125 (in)
